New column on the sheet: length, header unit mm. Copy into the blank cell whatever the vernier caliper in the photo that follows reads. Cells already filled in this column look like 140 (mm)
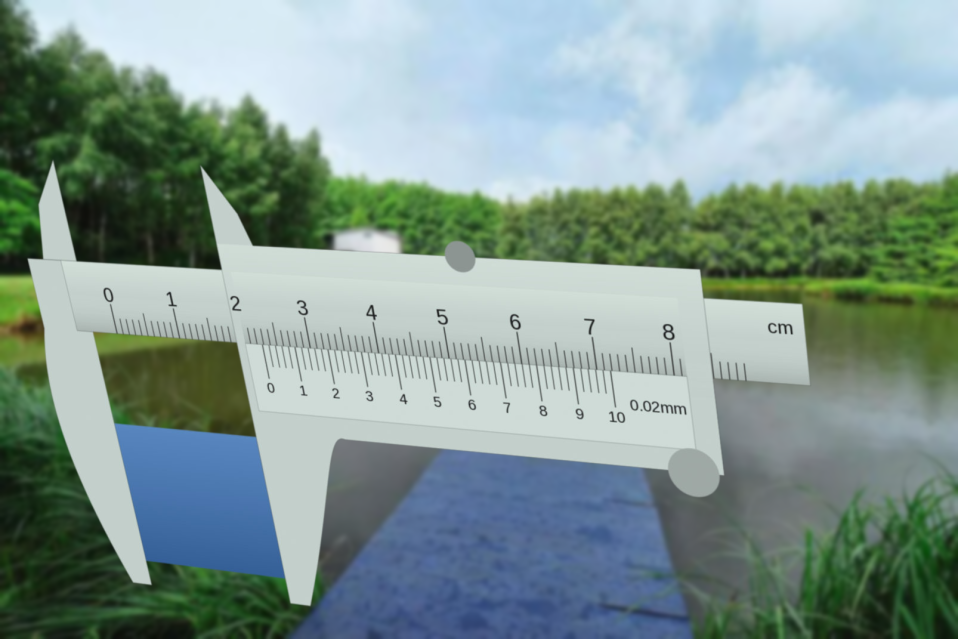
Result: 22.8 (mm)
